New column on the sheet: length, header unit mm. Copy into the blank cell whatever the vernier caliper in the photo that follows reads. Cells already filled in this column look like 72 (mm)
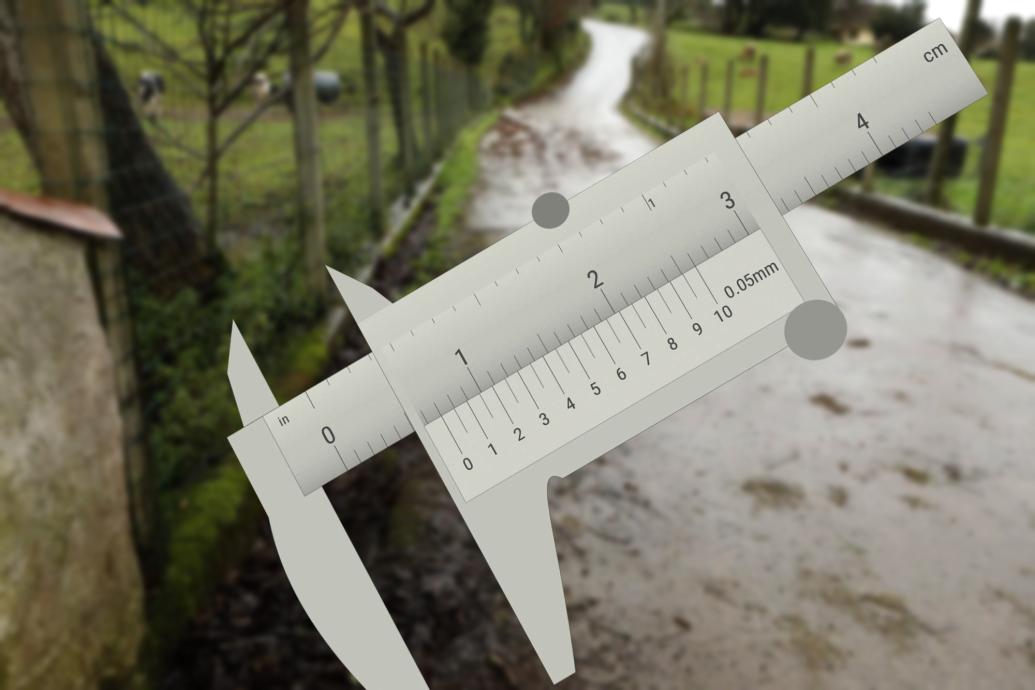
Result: 7.0 (mm)
